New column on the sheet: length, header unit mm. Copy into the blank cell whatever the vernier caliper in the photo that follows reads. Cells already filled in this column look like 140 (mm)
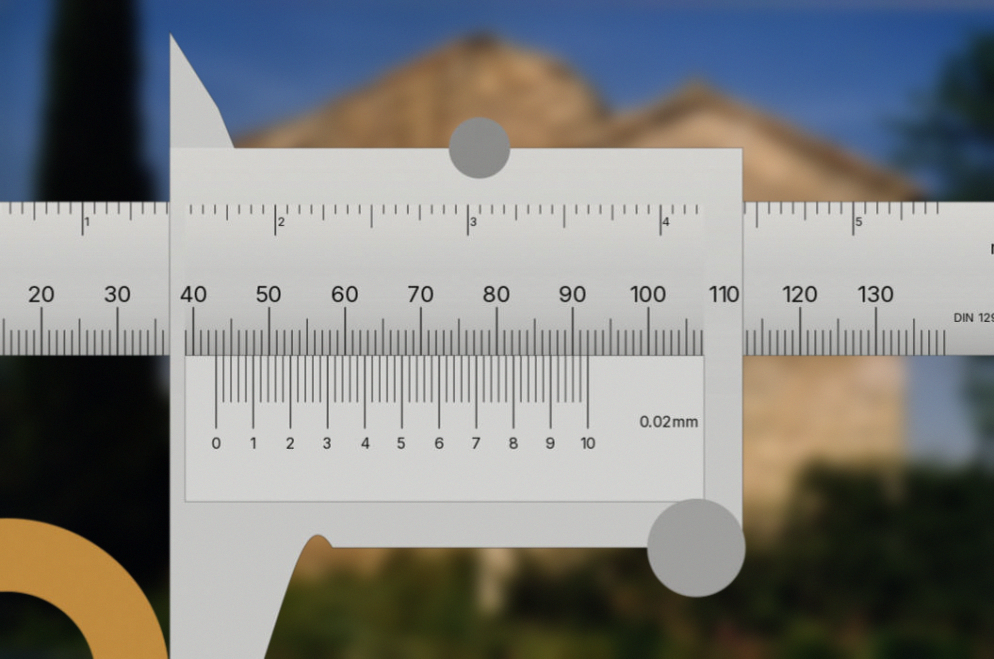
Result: 43.0 (mm)
